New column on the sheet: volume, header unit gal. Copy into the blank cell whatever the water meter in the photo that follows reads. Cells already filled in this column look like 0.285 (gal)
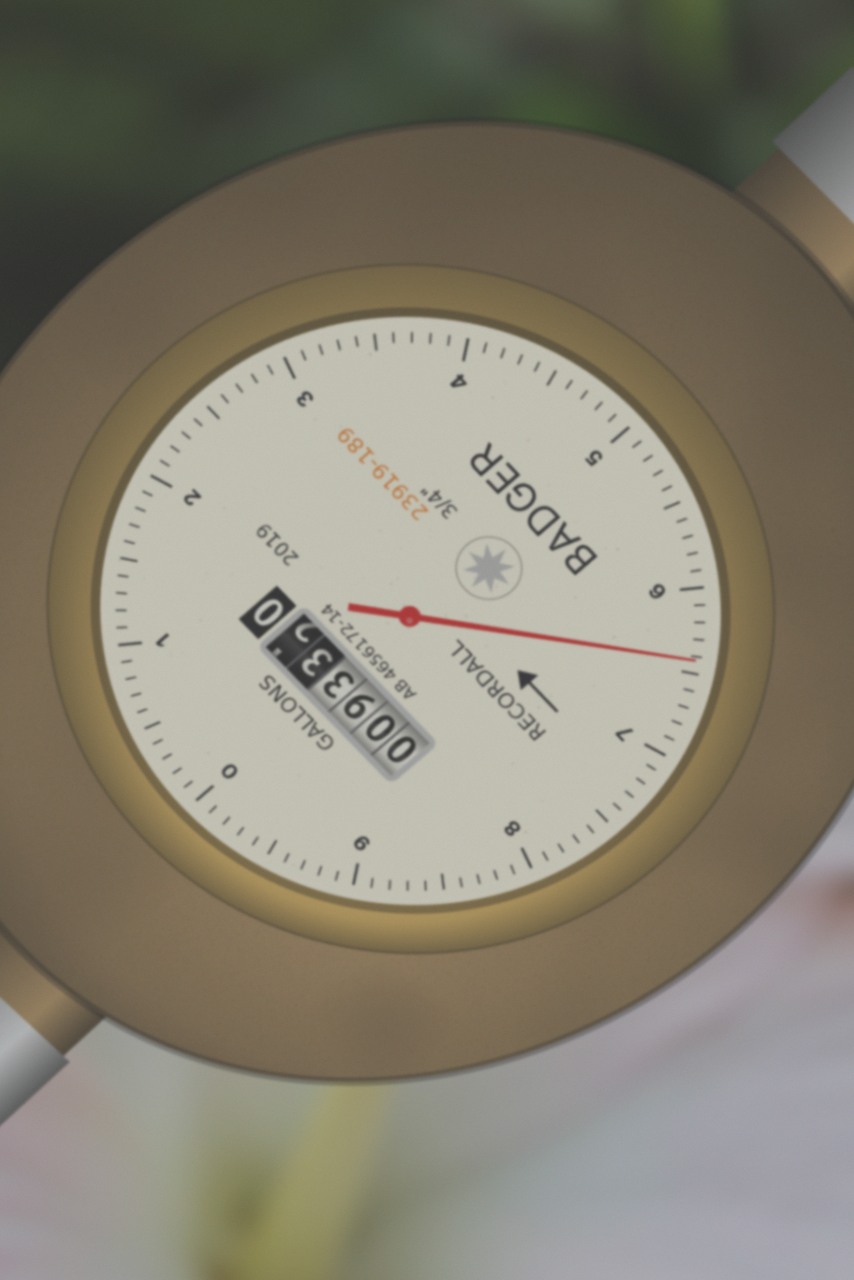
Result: 93316.4 (gal)
